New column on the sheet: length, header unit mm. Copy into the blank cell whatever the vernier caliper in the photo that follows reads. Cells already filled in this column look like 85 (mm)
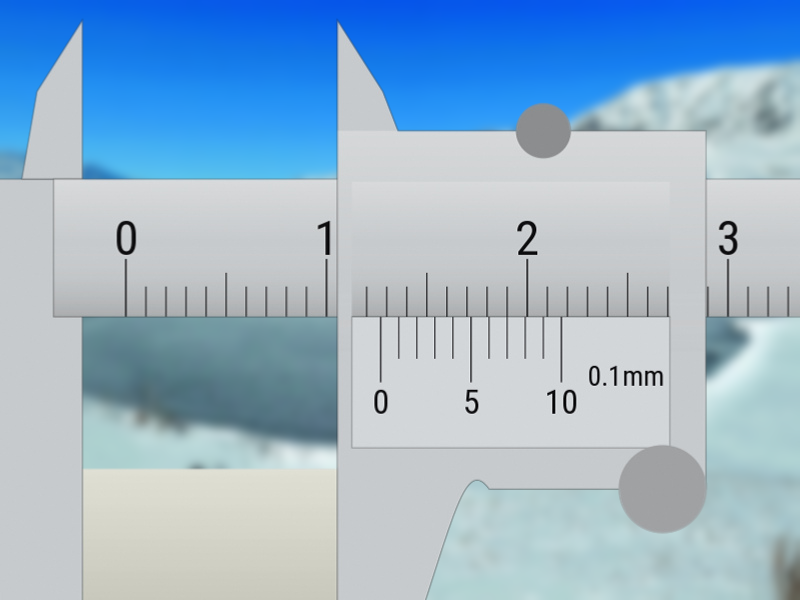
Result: 12.7 (mm)
